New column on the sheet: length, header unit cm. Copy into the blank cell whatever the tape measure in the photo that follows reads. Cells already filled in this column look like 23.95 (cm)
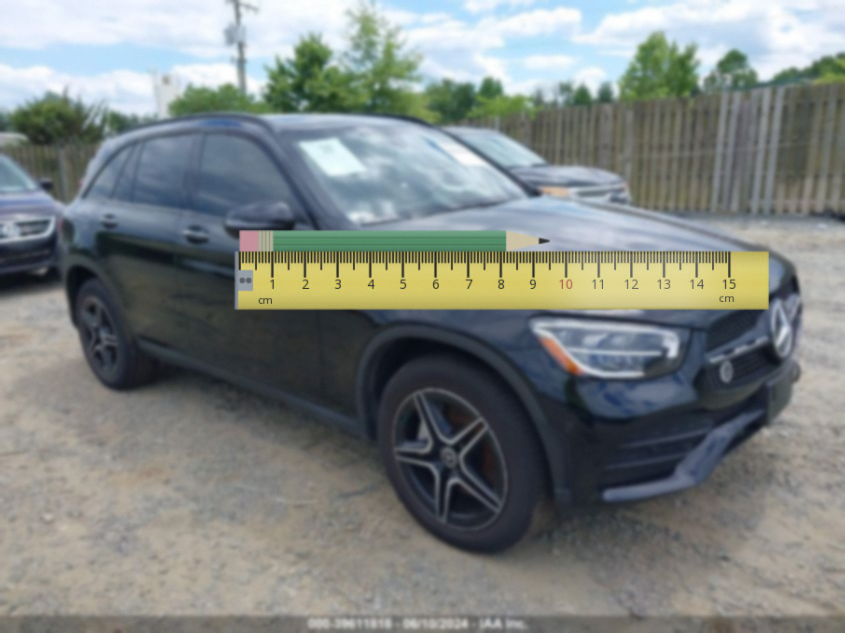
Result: 9.5 (cm)
